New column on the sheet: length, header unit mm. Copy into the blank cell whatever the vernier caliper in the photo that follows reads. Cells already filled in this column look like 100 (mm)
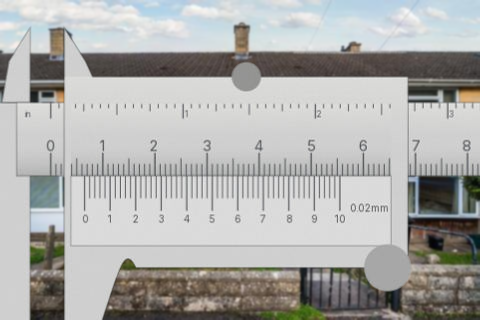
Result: 6.5 (mm)
